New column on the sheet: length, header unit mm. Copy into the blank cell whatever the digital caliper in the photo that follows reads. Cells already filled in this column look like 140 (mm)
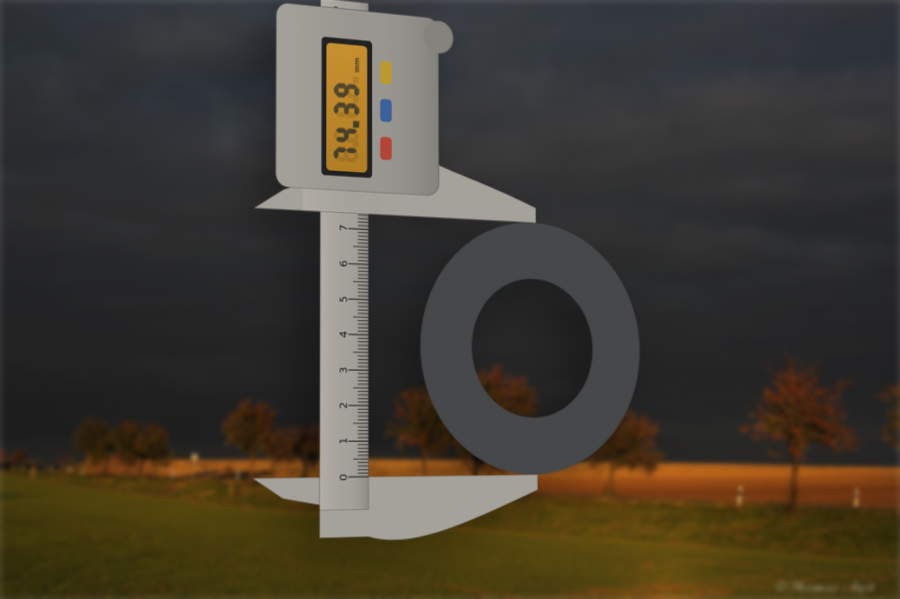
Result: 74.39 (mm)
